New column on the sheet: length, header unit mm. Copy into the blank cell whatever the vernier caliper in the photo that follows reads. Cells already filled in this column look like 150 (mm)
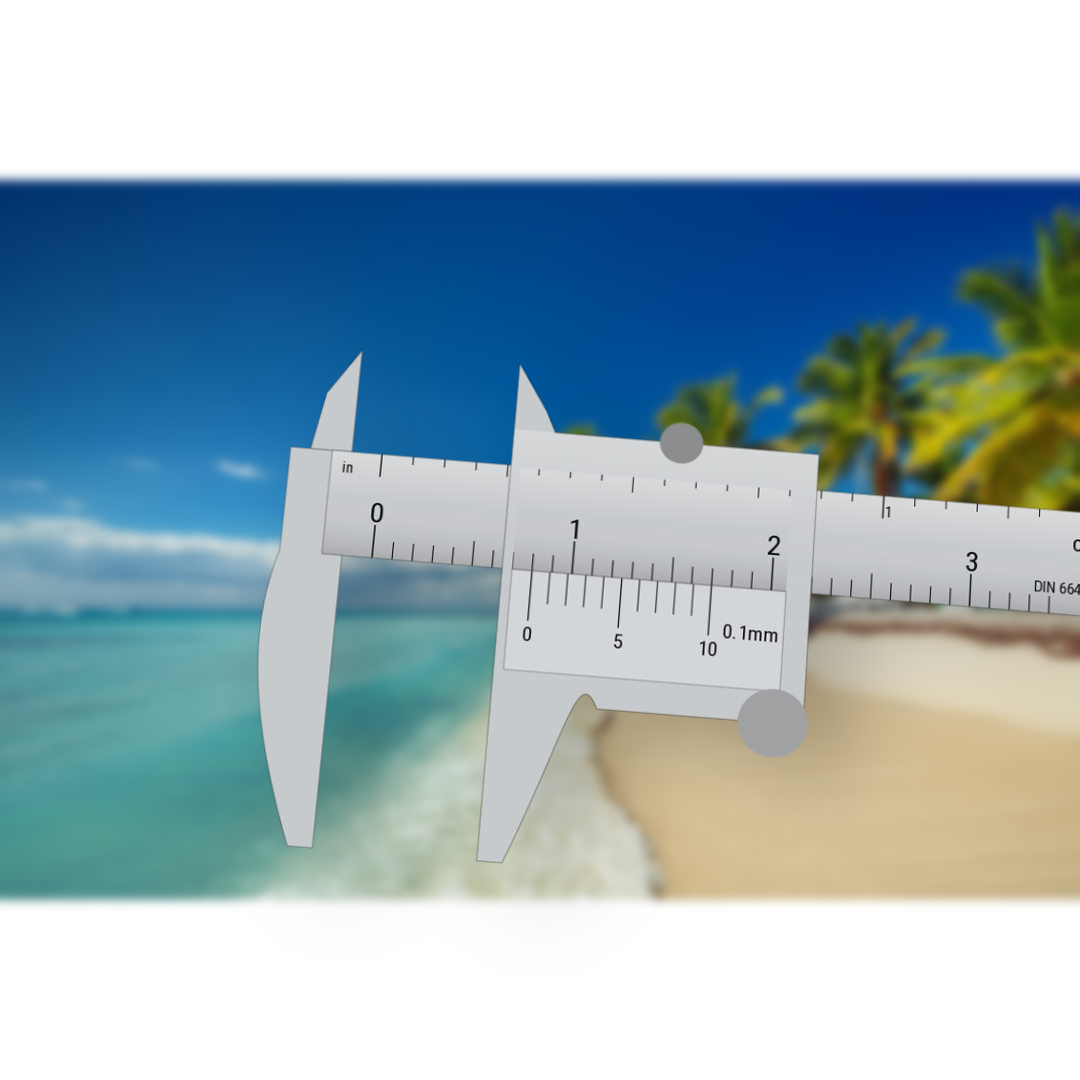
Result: 8.0 (mm)
